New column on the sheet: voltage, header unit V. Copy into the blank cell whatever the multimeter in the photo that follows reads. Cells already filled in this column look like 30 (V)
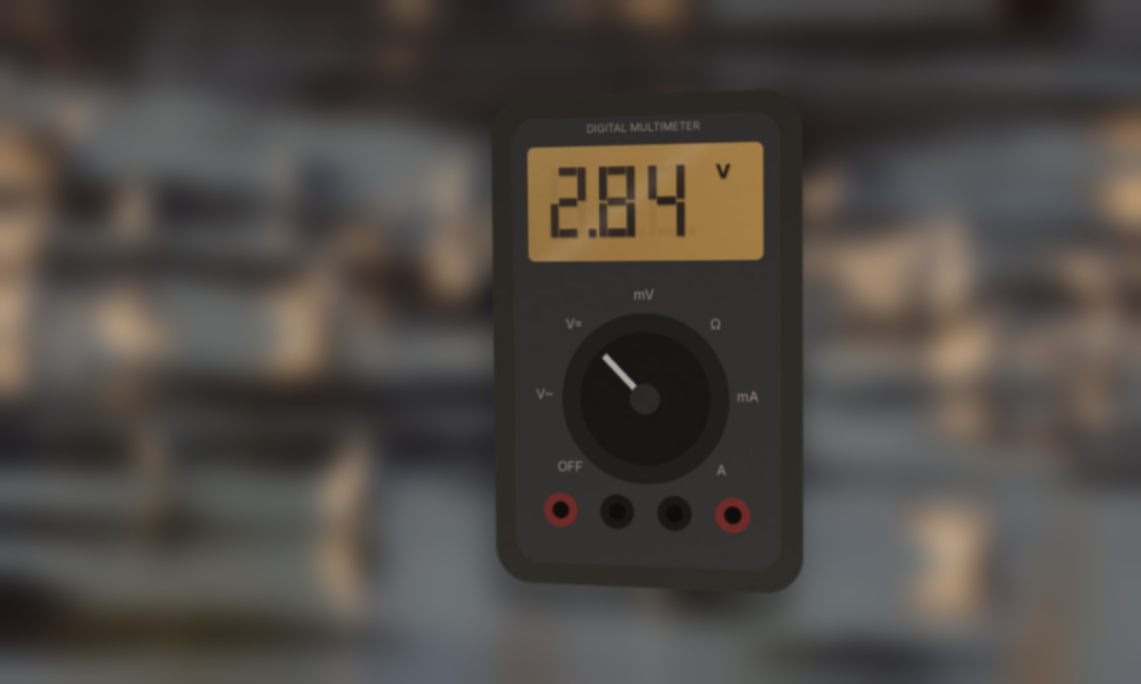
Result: 2.84 (V)
